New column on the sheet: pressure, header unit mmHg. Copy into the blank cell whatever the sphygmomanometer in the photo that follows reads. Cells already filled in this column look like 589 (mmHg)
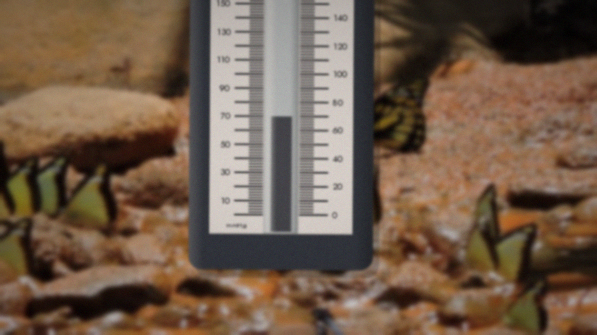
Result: 70 (mmHg)
